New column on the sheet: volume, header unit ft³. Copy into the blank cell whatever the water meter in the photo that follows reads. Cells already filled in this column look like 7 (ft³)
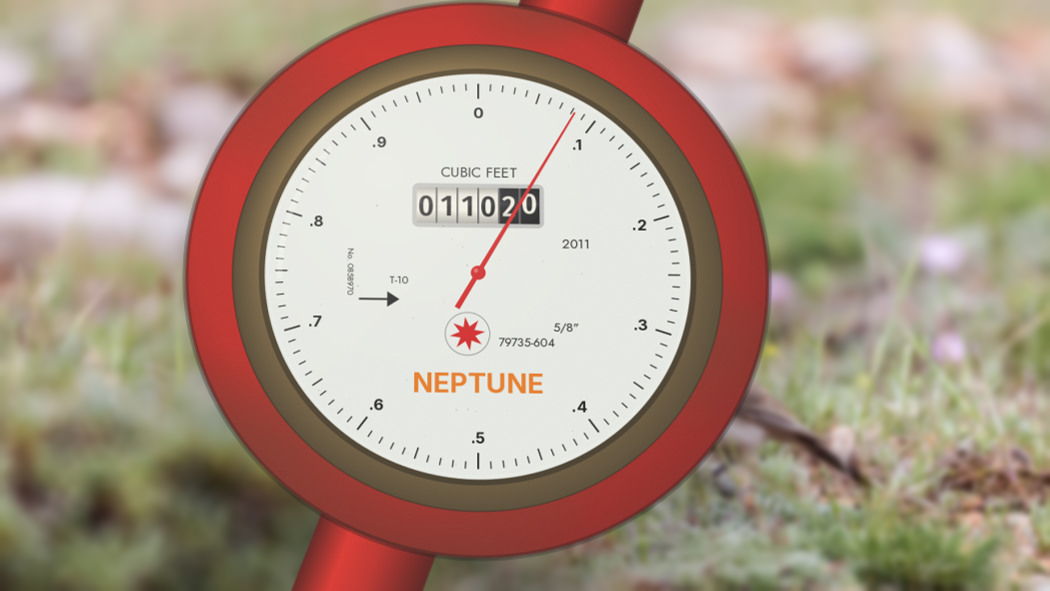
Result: 11020.08 (ft³)
